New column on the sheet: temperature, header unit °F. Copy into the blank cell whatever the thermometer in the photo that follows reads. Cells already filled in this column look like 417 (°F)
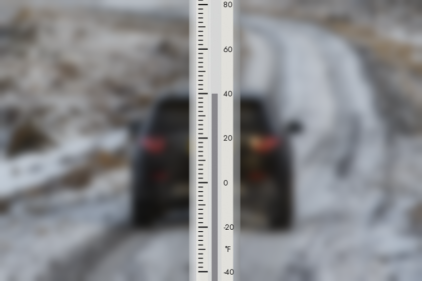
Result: 40 (°F)
